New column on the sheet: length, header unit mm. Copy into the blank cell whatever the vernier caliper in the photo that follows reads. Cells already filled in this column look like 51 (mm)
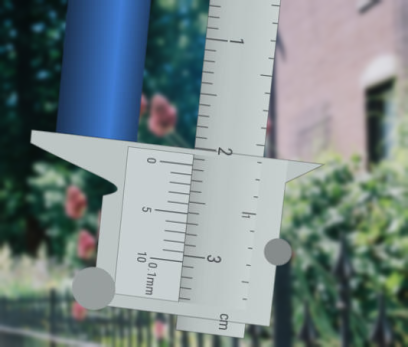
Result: 21.6 (mm)
